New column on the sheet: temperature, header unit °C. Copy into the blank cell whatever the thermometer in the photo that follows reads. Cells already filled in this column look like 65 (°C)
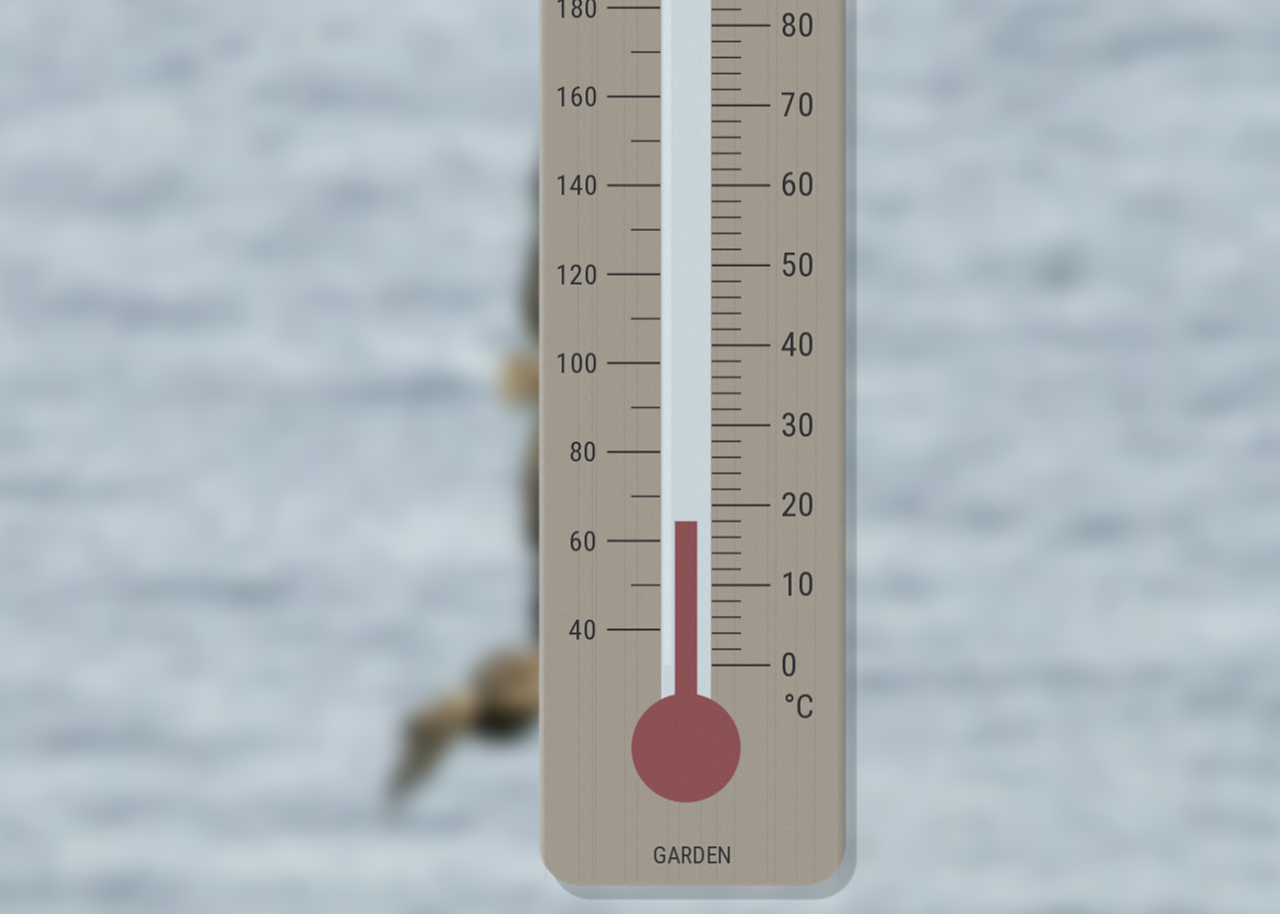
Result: 18 (°C)
